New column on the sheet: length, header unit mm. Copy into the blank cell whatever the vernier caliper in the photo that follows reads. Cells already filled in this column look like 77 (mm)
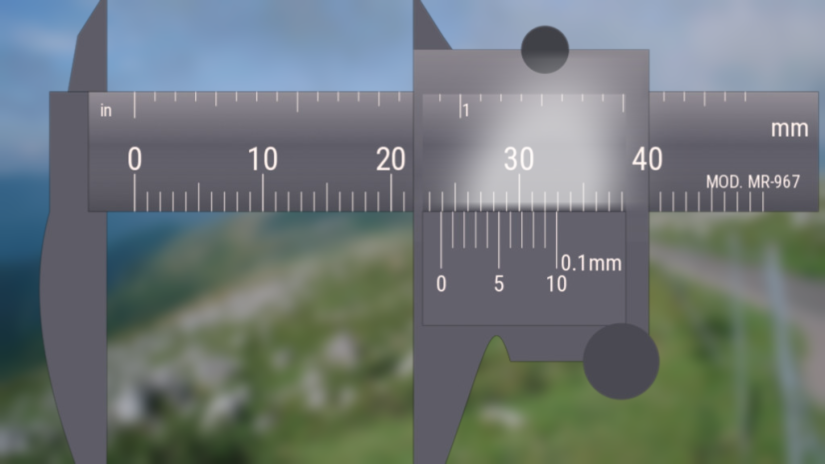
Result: 23.9 (mm)
